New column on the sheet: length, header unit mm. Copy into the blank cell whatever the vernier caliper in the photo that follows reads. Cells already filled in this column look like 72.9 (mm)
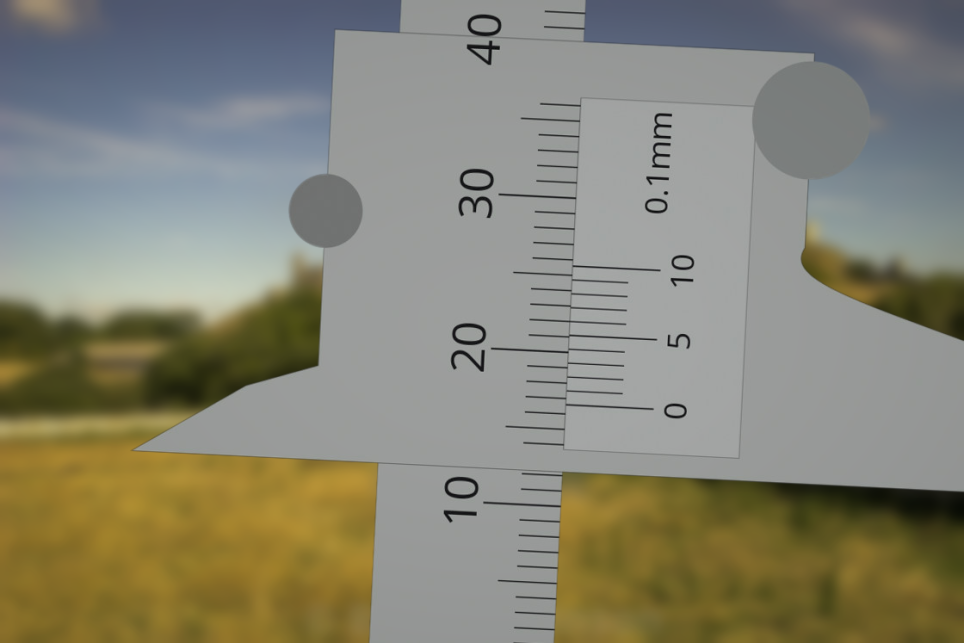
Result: 16.6 (mm)
